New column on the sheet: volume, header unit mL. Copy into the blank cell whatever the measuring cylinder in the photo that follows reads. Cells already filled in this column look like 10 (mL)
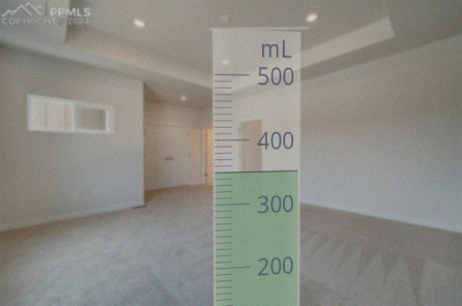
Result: 350 (mL)
